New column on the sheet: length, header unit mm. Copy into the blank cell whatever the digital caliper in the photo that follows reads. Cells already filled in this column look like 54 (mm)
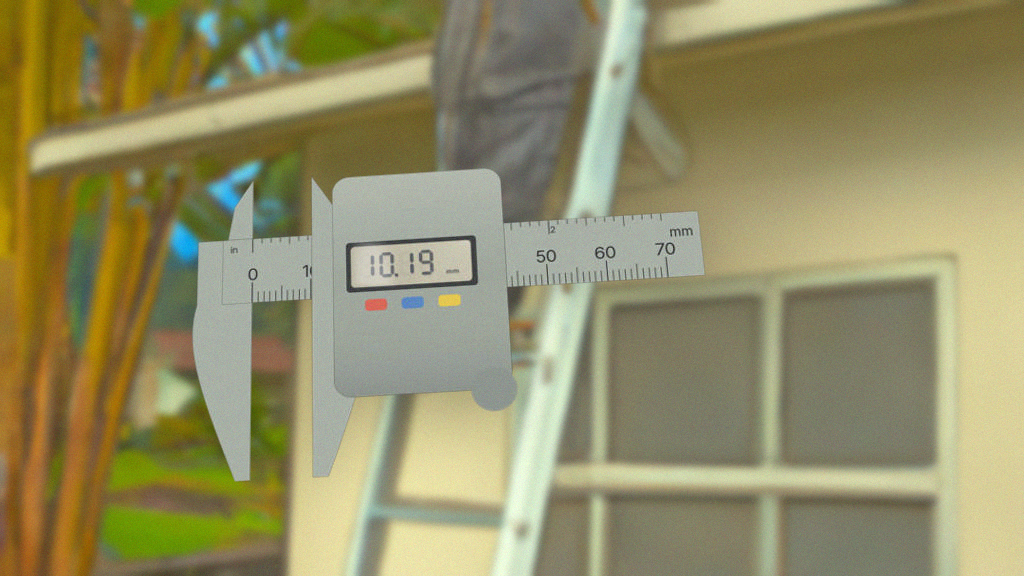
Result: 10.19 (mm)
